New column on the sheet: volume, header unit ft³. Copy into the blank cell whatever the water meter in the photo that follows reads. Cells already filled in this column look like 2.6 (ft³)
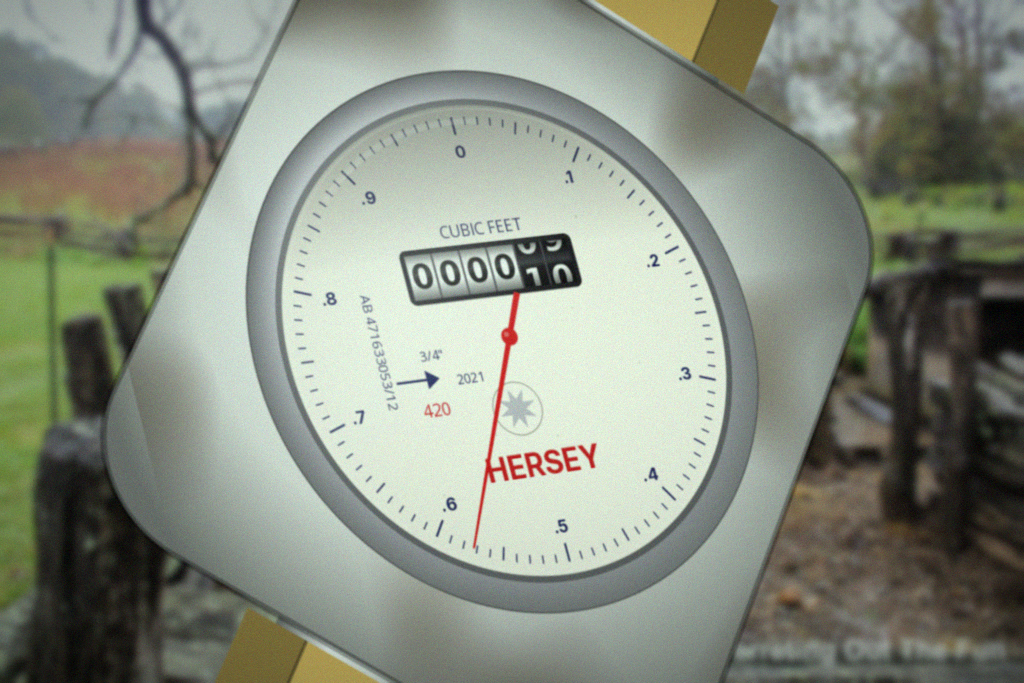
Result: 9.57 (ft³)
